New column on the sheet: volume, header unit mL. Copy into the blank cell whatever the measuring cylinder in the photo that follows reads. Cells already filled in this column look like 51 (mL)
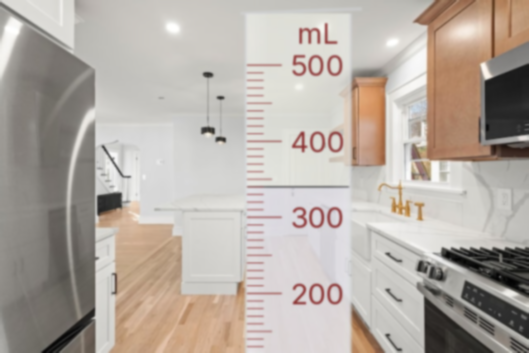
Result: 340 (mL)
